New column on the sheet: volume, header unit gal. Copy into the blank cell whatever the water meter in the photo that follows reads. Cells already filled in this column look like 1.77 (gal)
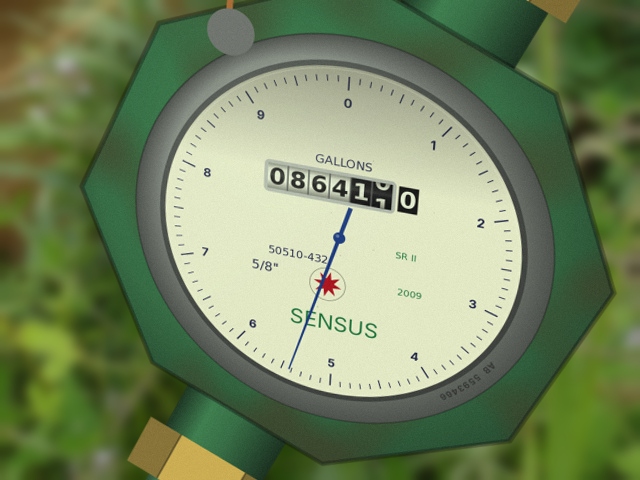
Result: 864105.4 (gal)
